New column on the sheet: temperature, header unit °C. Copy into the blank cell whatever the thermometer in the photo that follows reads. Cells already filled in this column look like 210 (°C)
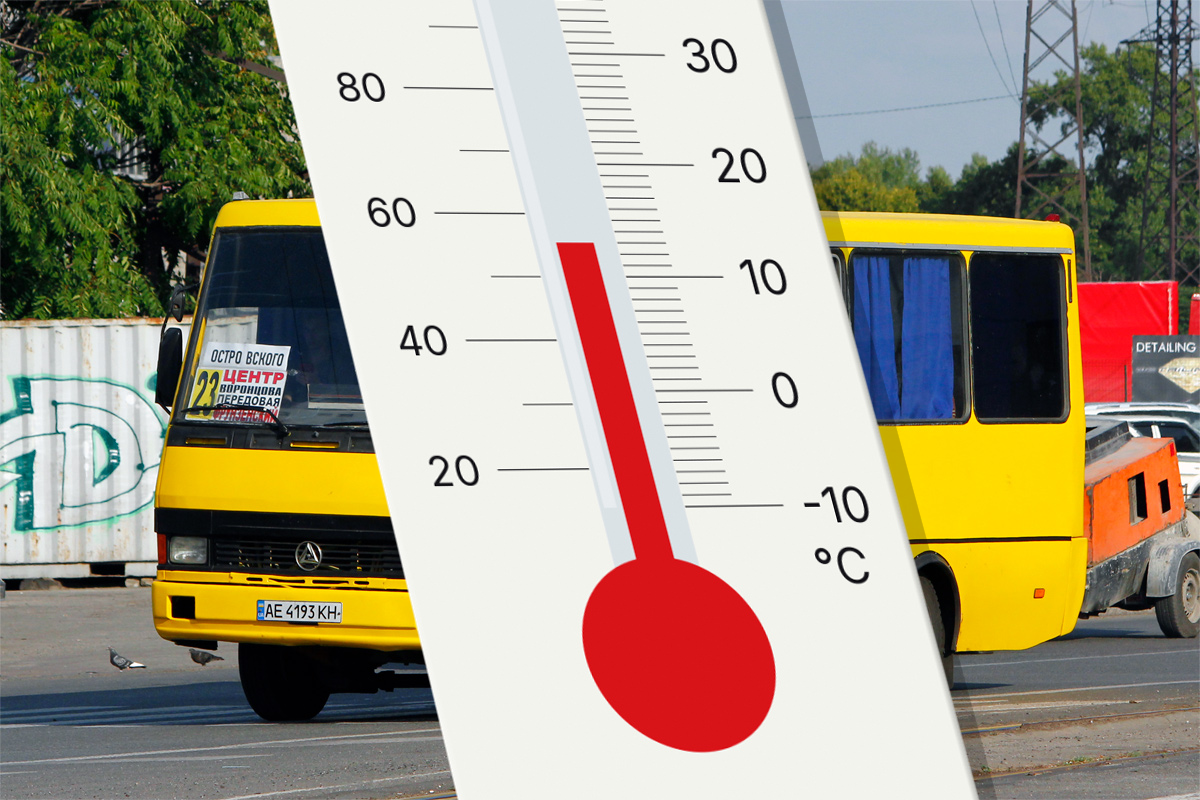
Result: 13 (°C)
